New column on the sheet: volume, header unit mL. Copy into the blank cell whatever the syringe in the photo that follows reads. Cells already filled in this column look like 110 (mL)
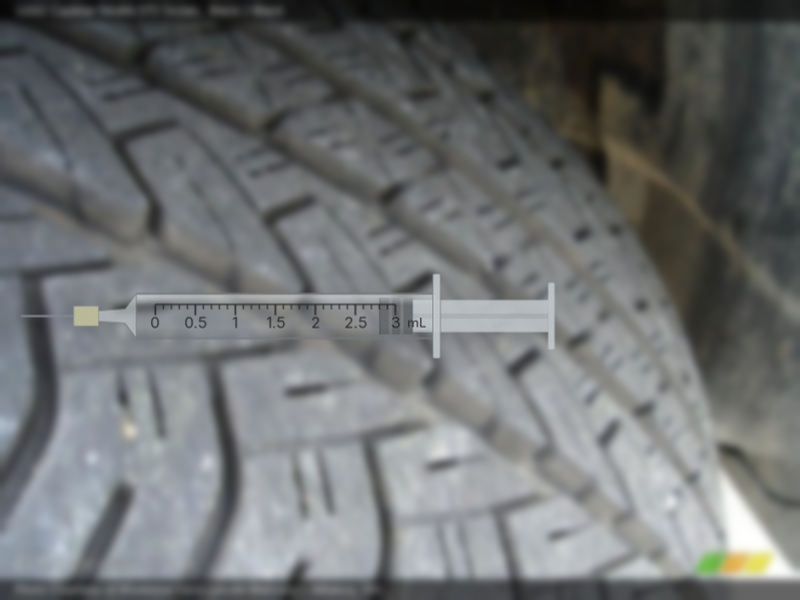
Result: 2.8 (mL)
